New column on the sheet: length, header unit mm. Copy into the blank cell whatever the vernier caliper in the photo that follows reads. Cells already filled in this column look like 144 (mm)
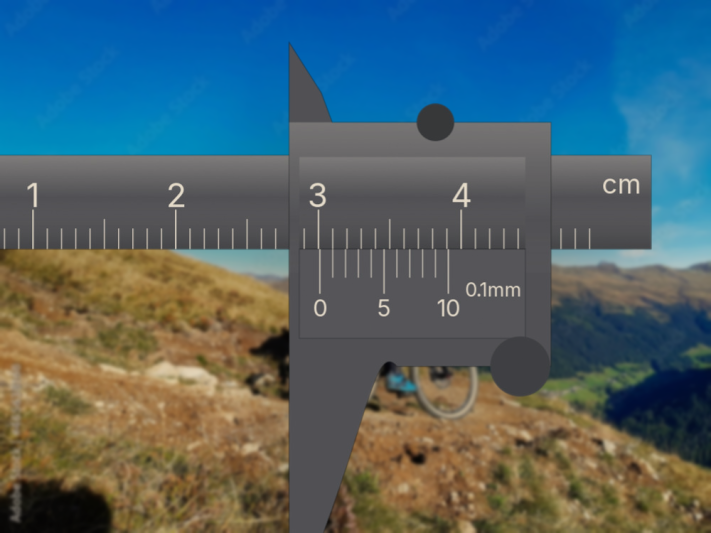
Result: 30.1 (mm)
